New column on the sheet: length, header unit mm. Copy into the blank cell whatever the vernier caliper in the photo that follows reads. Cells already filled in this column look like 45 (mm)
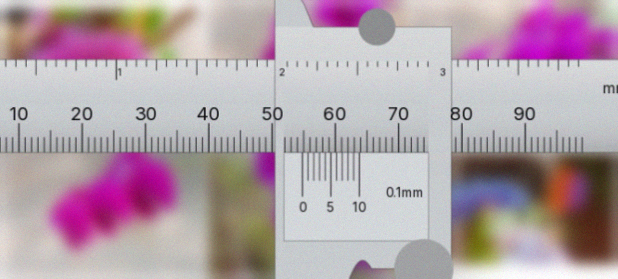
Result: 54.8 (mm)
